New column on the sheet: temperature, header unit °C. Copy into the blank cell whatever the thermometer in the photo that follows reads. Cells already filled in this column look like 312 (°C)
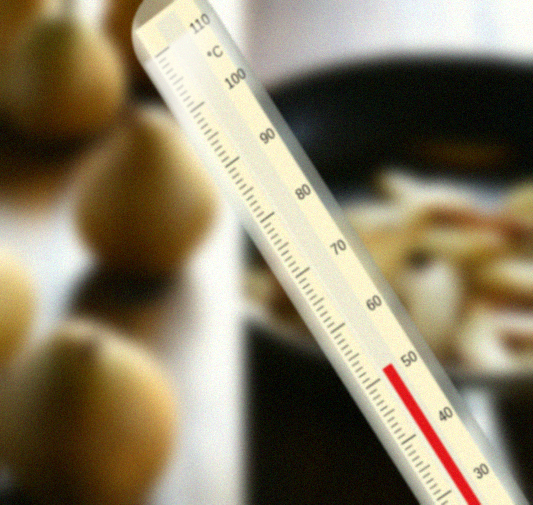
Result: 51 (°C)
